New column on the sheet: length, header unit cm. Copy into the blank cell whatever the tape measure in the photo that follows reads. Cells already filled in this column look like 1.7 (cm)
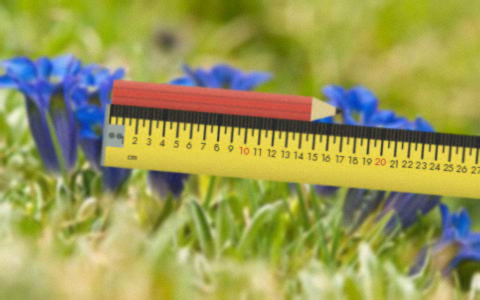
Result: 17 (cm)
